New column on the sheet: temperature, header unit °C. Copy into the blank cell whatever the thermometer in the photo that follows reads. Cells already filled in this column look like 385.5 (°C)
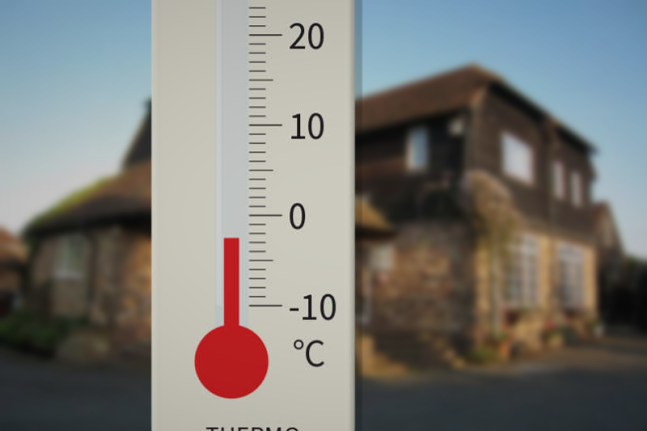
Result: -2.5 (°C)
